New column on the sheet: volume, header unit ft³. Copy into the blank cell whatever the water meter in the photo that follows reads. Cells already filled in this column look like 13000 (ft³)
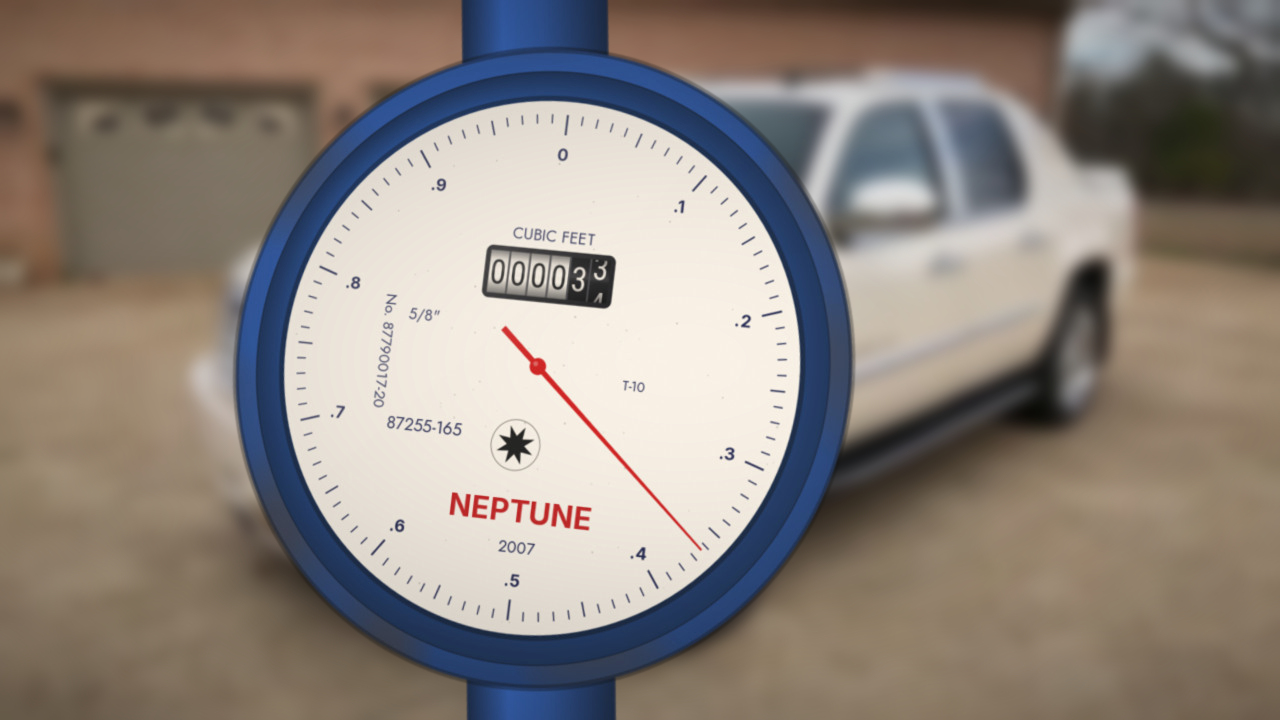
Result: 33.36 (ft³)
